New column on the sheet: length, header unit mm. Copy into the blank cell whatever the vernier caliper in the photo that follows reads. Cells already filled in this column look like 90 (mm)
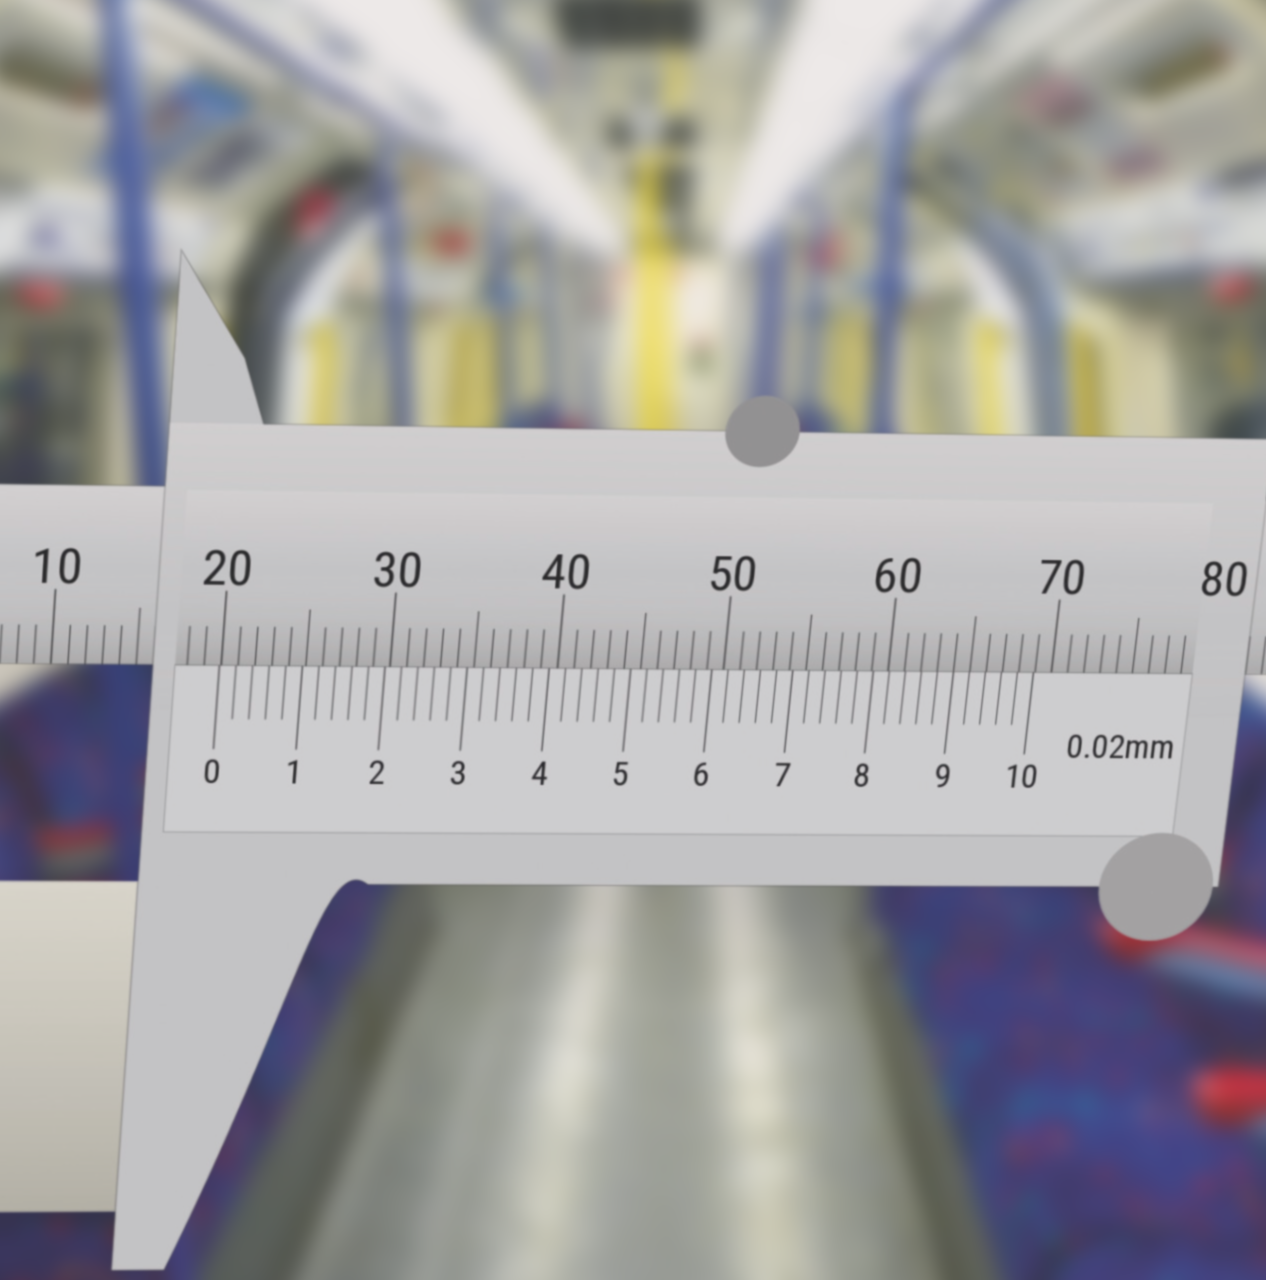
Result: 19.9 (mm)
